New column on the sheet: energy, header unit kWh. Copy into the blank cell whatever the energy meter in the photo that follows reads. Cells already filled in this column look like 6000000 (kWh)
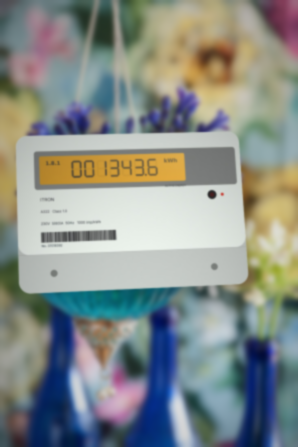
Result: 1343.6 (kWh)
